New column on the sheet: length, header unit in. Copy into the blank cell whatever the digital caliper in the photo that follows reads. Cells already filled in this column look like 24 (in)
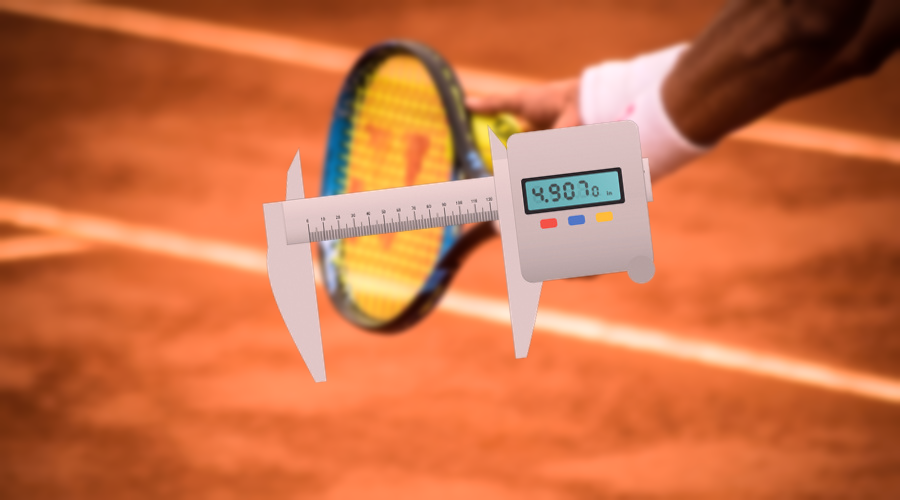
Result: 4.9070 (in)
